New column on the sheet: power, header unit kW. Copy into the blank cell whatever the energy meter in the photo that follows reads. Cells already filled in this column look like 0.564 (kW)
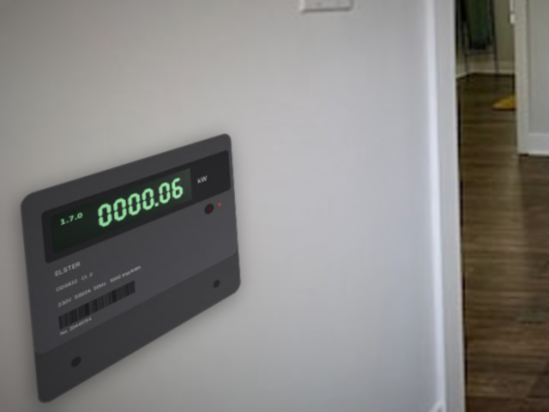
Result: 0.06 (kW)
